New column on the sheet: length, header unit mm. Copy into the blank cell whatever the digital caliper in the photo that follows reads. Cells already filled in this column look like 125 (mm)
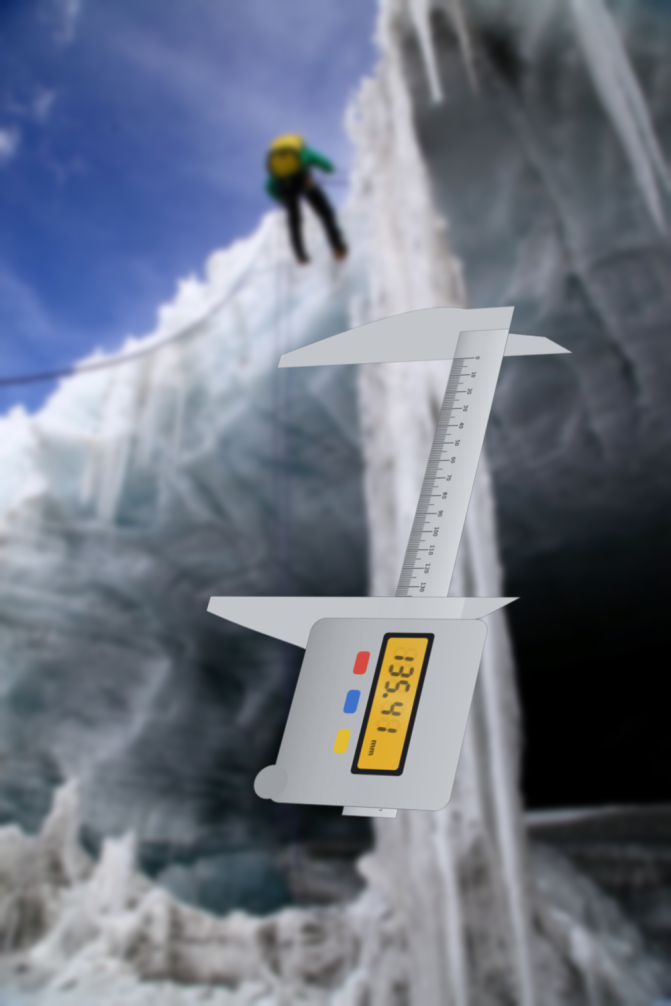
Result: 135.41 (mm)
